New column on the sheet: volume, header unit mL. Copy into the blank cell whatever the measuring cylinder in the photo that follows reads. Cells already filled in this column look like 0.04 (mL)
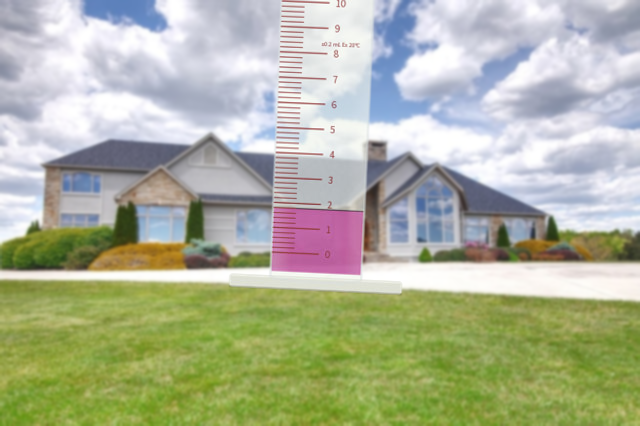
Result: 1.8 (mL)
